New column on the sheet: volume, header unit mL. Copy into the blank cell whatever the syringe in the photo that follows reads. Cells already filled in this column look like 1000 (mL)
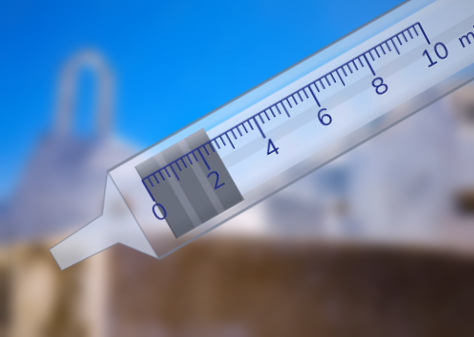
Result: 0 (mL)
